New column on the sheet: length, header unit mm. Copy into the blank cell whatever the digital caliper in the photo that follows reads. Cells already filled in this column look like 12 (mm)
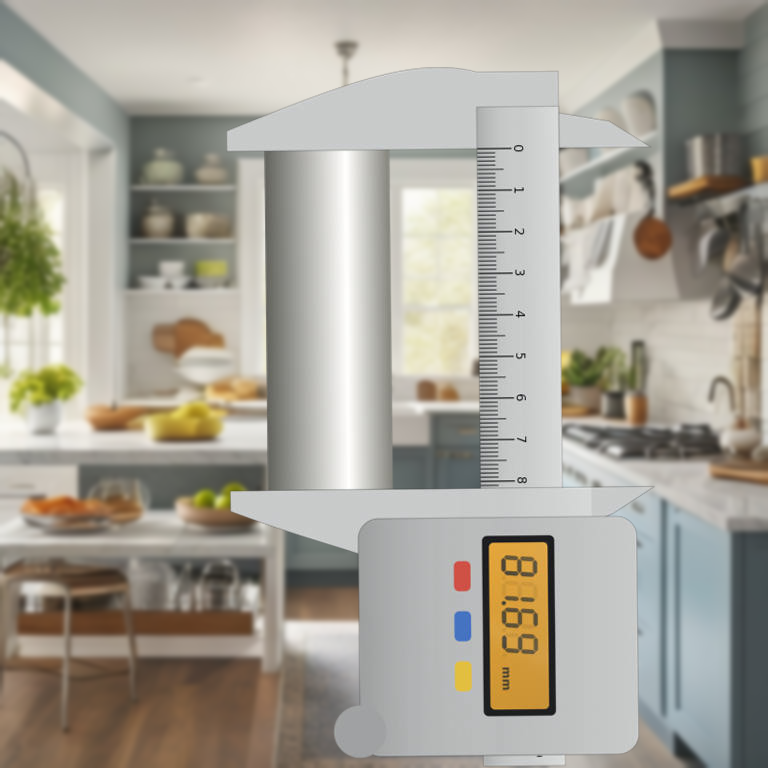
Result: 81.69 (mm)
